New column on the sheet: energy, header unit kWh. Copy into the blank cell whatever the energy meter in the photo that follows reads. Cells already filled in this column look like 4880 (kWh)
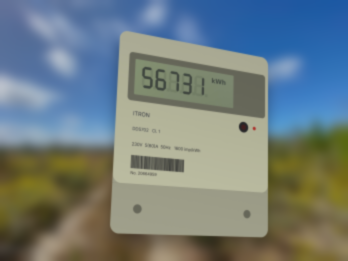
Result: 56731 (kWh)
